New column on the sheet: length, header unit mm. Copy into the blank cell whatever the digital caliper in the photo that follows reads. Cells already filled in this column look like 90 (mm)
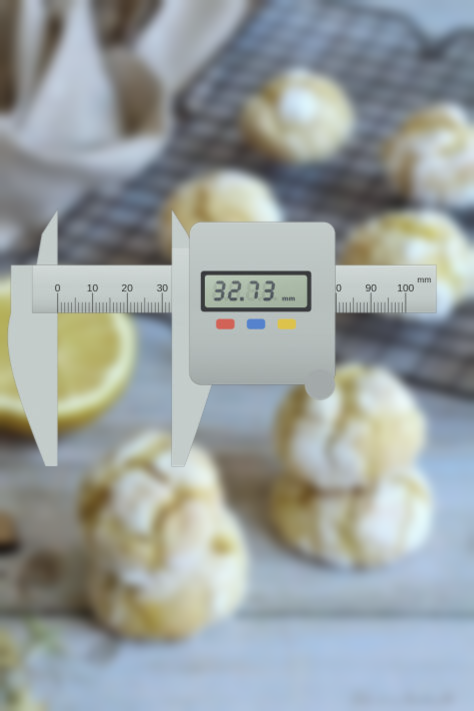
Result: 32.73 (mm)
